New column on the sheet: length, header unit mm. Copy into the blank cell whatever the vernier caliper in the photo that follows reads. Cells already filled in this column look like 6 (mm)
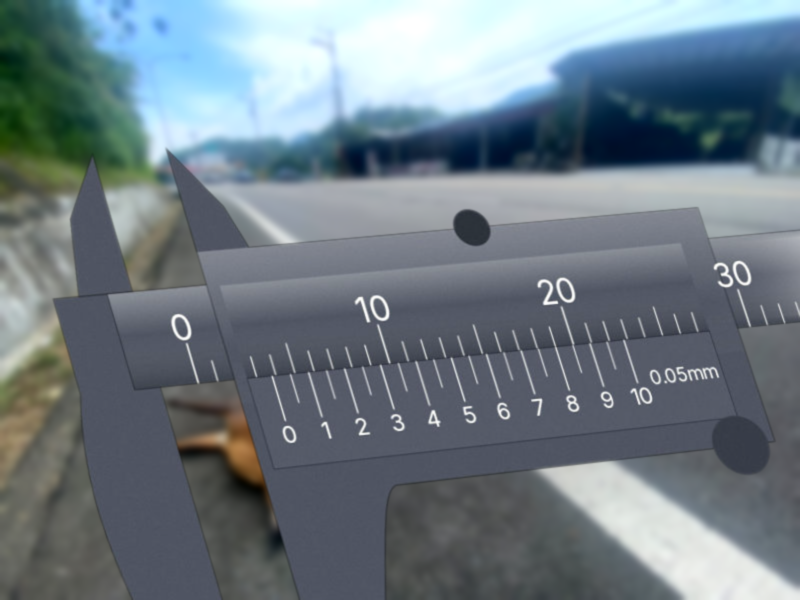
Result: 3.8 (mm)
